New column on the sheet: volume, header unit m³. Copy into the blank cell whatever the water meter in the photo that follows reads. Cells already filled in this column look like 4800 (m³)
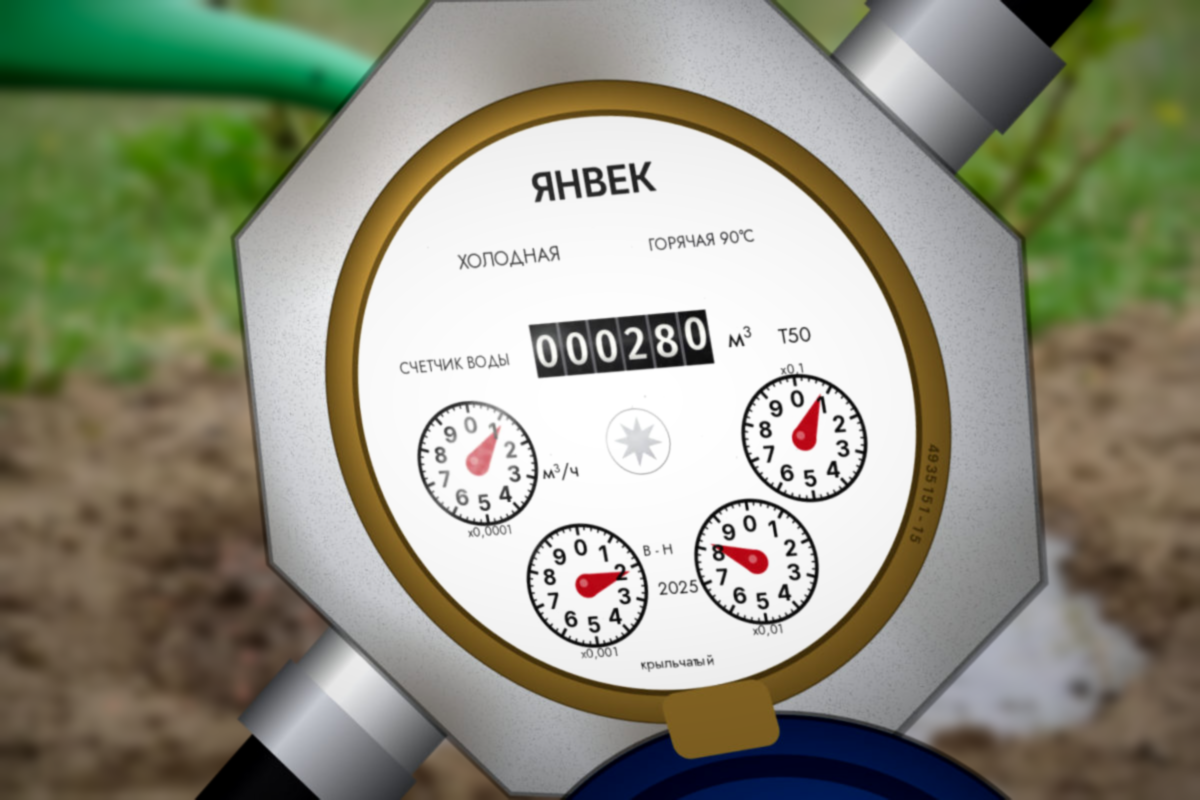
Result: 280.0821 (m³)
